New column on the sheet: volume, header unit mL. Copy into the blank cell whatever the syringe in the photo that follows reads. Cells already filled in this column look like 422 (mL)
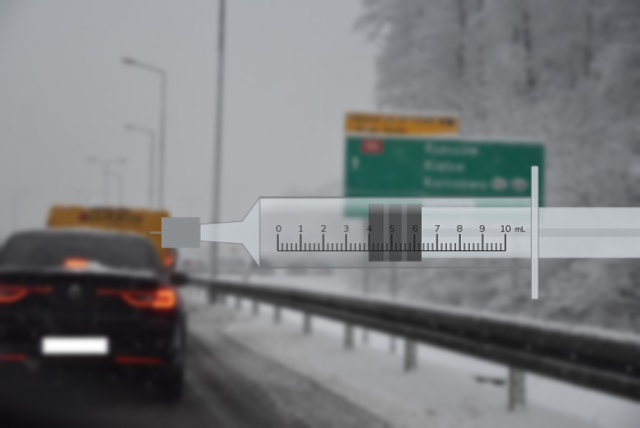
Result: 4 (mL)
